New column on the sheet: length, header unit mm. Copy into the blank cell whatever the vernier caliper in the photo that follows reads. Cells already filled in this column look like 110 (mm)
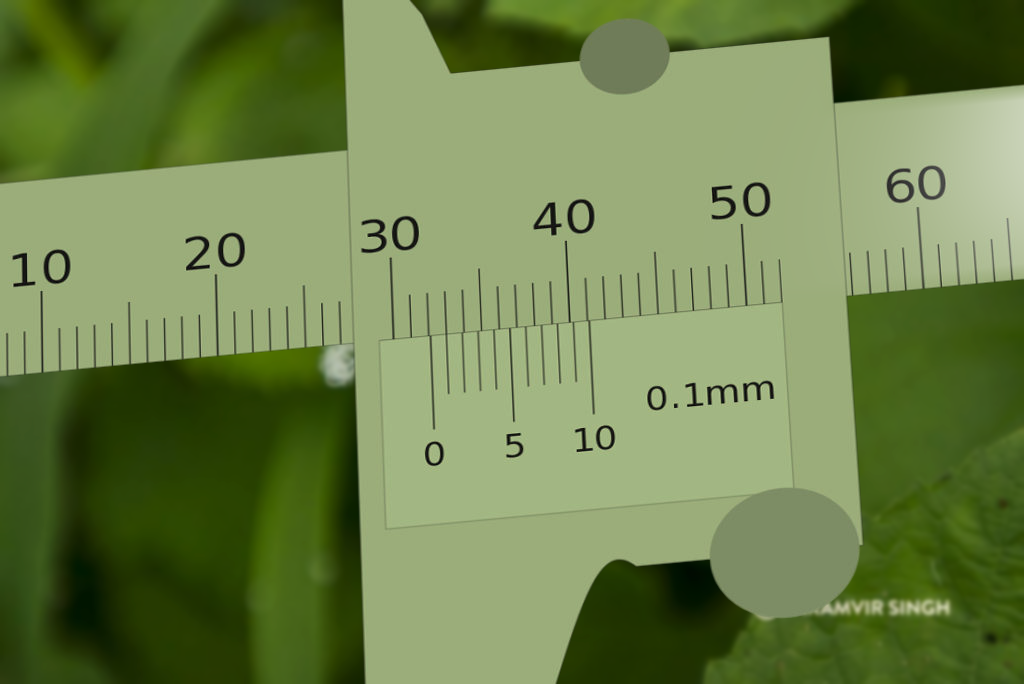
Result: 32.1 (mm)
